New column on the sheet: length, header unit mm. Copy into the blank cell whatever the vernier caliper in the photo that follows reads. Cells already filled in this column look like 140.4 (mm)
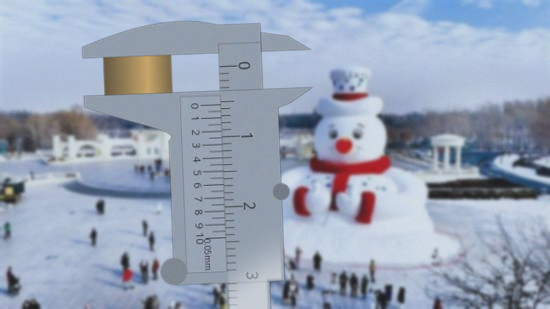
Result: 5.4 (mm)
